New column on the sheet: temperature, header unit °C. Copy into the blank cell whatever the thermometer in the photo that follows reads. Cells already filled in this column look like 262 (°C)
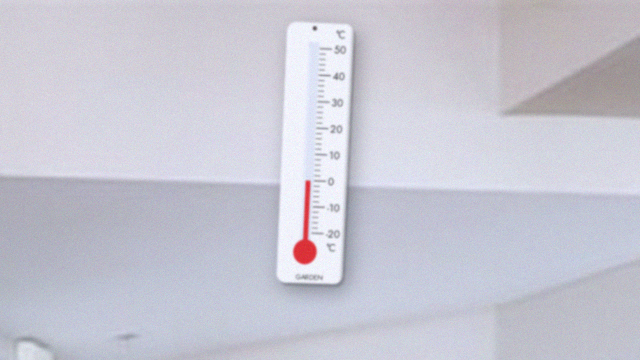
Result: 0 (°C)
